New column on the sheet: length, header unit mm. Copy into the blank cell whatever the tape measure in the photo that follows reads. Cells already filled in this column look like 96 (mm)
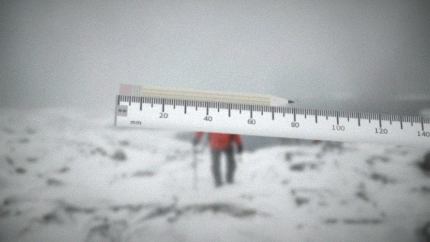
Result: 80 (mm)
